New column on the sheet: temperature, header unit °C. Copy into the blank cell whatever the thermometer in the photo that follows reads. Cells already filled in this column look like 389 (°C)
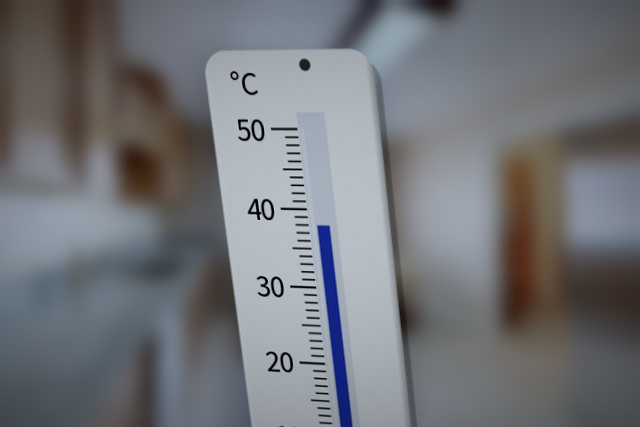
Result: 38 (°C)
